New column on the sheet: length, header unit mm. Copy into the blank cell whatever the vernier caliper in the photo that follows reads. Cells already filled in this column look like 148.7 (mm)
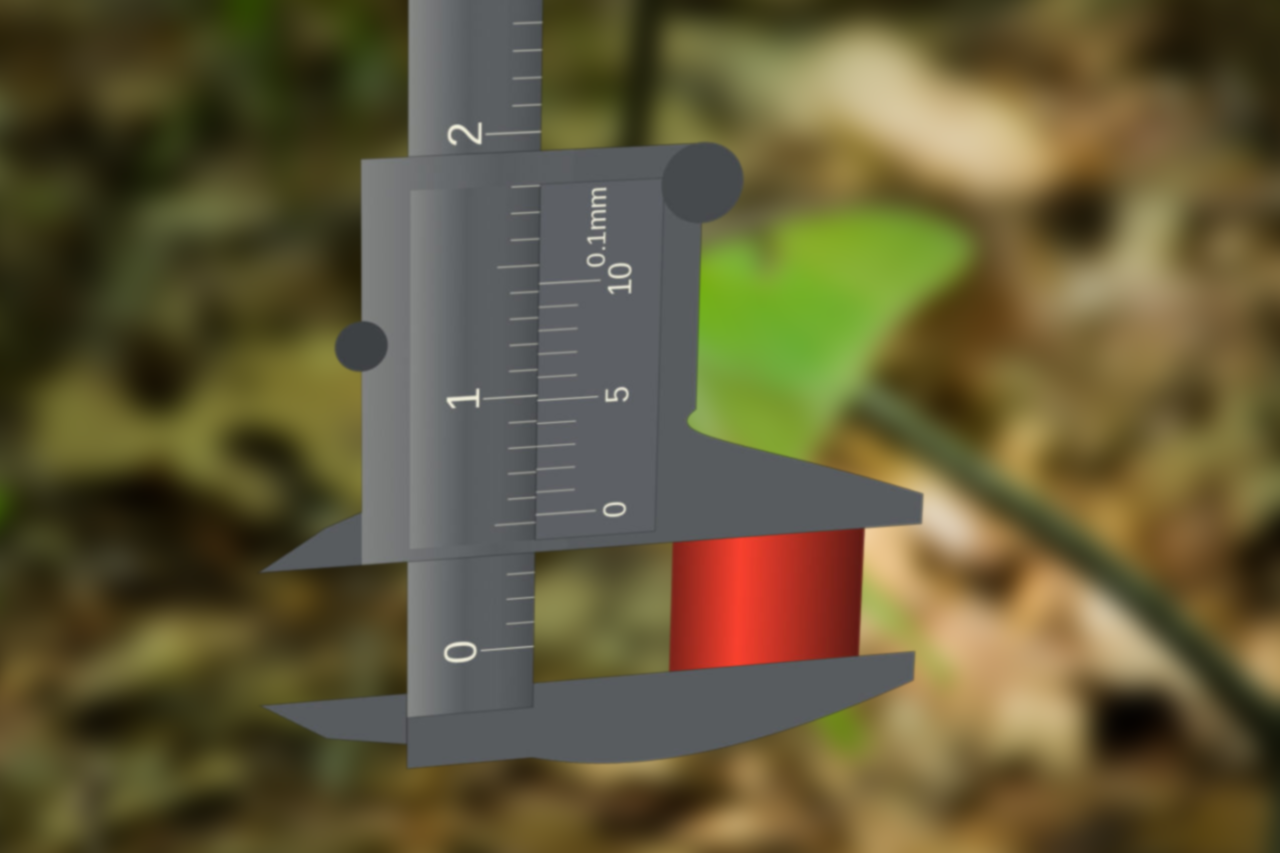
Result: 5.3 (mm)
